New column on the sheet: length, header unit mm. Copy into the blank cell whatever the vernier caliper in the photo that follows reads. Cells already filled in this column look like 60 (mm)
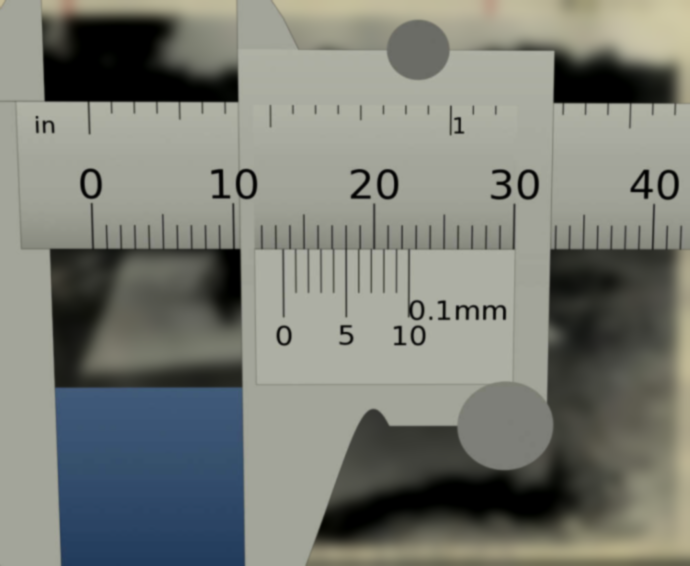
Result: 13.5 (mm)
